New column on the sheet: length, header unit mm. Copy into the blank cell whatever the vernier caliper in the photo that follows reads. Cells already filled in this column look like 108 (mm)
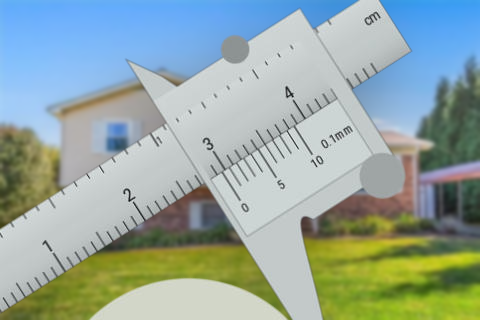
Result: 29.6 (mm)
